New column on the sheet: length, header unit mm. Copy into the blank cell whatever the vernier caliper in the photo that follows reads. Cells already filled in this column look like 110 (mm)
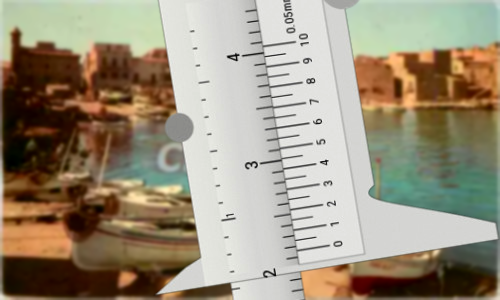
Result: 21.6 (mm)
